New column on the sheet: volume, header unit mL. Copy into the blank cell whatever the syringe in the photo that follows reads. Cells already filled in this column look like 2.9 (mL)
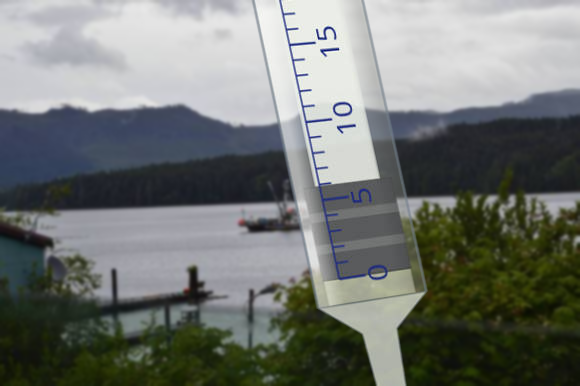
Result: 0 (mL)
